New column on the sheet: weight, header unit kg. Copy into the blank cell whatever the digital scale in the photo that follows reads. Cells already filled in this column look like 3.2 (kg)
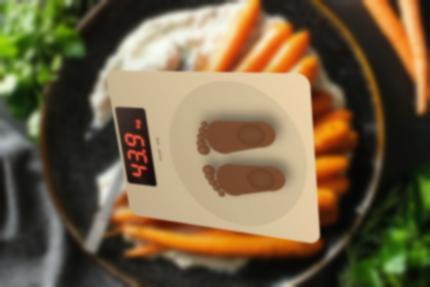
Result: 43.9 (kg)
